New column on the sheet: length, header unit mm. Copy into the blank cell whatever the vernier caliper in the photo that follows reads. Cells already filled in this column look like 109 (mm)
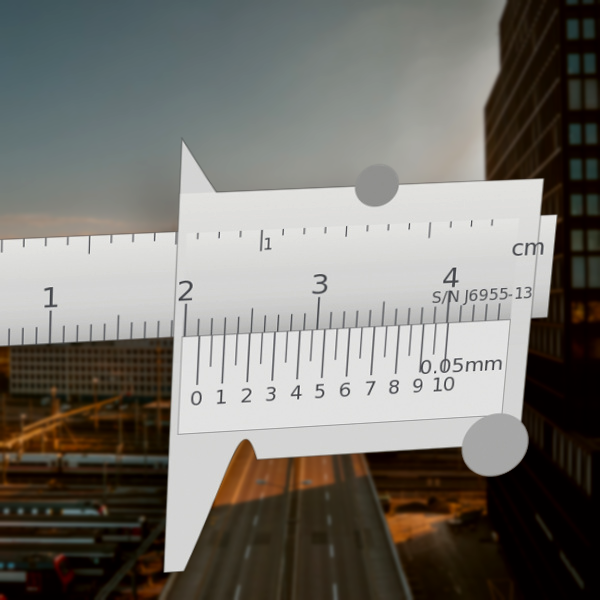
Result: 21.1 (mm)
